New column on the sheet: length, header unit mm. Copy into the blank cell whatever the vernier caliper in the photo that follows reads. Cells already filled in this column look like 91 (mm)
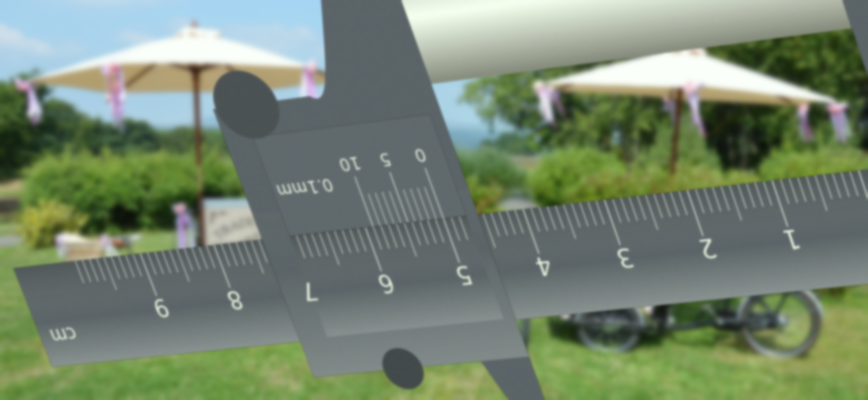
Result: 50.0 (mm)
